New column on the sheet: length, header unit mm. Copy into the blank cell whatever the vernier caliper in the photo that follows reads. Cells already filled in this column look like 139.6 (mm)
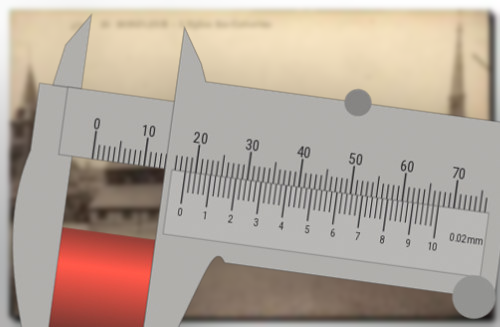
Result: 18.0 (mm)
